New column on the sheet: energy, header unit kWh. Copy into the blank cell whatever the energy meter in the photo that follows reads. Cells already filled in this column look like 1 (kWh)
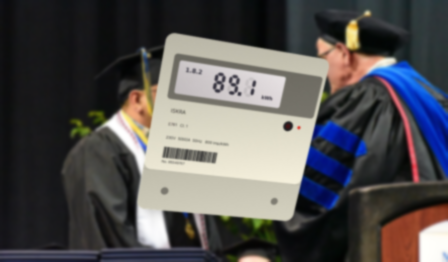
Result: 89.1 (kWh)
